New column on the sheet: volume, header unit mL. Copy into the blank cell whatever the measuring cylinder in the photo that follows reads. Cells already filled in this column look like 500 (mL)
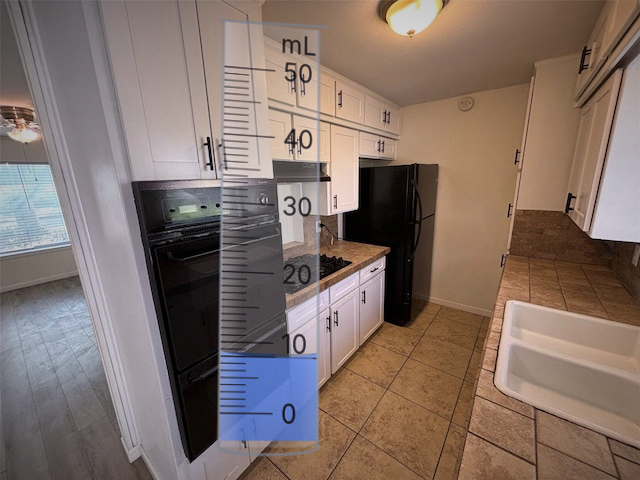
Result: 8 (mL)
